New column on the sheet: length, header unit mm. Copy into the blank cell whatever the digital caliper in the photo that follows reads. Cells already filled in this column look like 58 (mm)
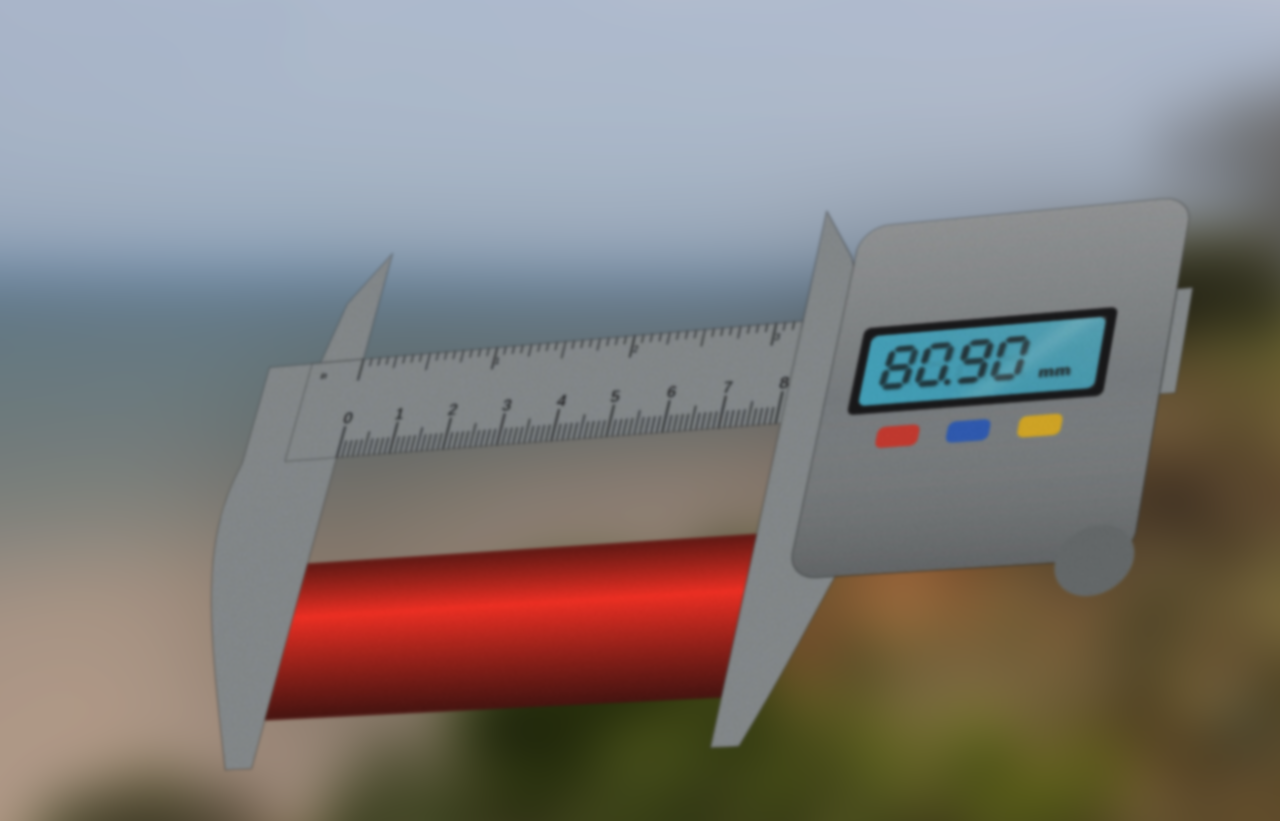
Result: 80.90 (mm)
